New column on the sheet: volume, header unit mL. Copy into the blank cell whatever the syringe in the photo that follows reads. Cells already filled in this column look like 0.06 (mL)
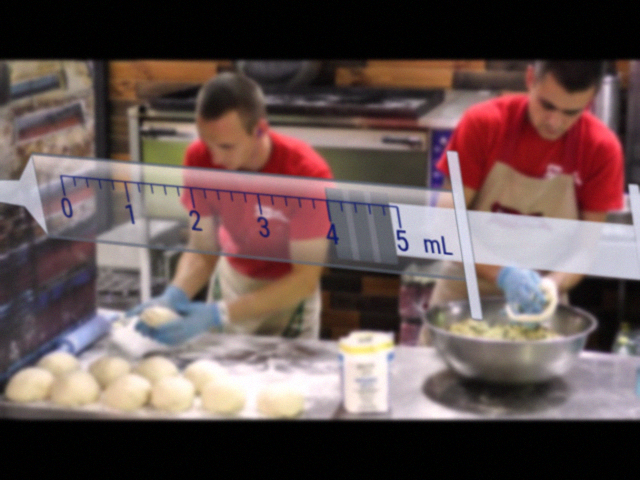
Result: 4 (mL)
